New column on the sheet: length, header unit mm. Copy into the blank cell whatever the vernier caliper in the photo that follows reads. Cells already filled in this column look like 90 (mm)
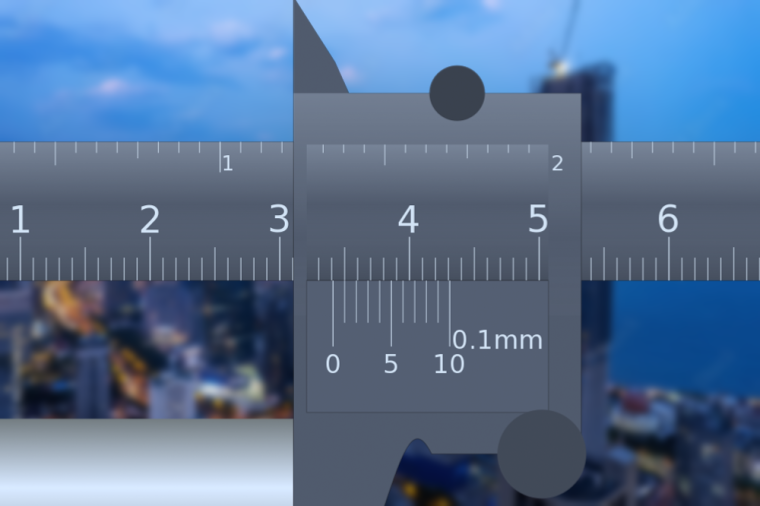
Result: 34.1 (mm)
